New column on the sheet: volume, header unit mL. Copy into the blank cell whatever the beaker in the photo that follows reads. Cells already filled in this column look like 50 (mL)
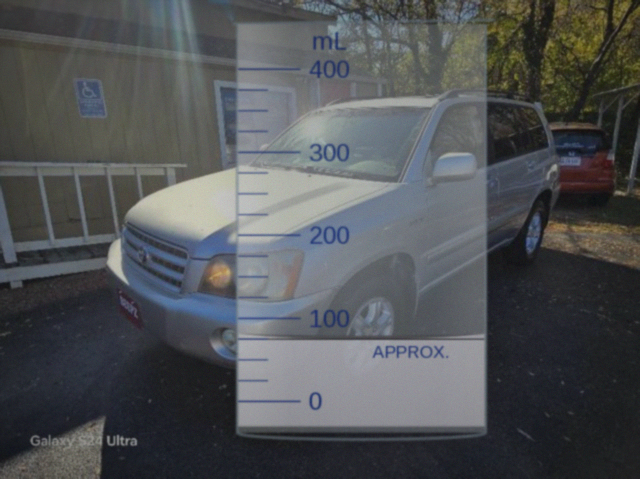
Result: 75 (mL)
